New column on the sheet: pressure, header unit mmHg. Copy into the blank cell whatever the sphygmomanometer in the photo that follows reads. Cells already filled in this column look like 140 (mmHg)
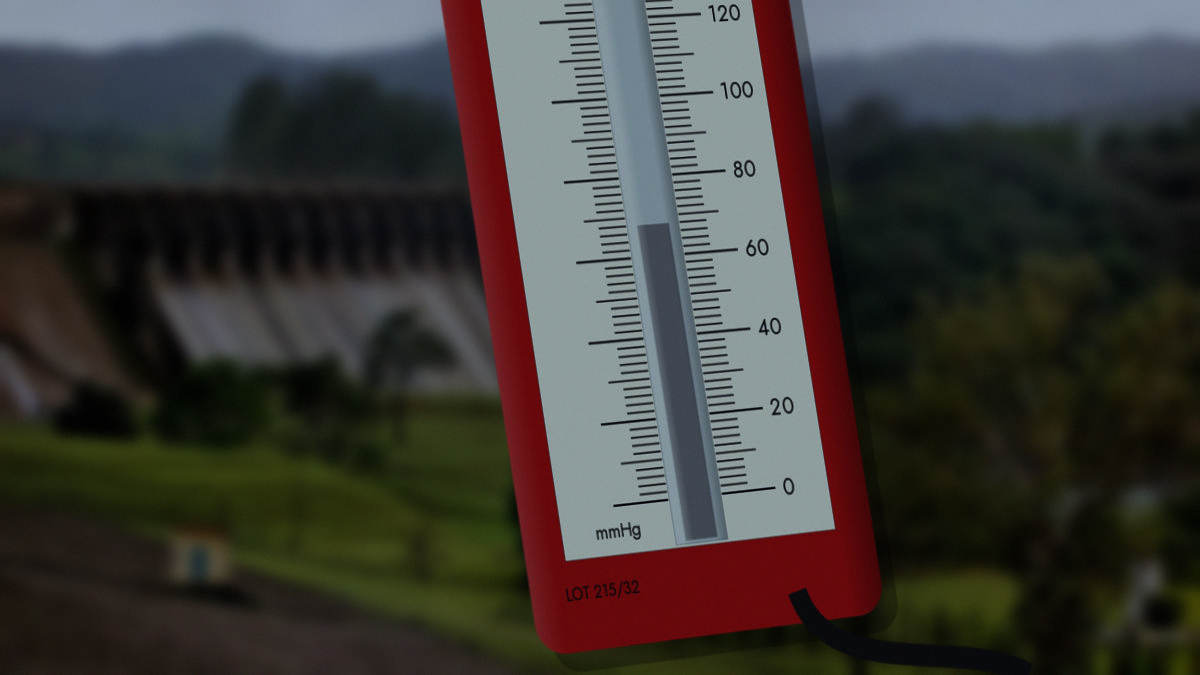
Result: 68 (mmHg)
